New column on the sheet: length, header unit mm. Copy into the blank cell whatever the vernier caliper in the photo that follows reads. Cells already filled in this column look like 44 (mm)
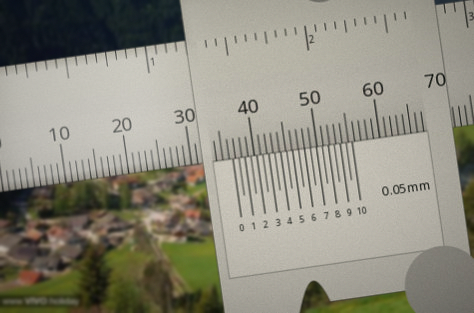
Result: 36.6 (mm)
